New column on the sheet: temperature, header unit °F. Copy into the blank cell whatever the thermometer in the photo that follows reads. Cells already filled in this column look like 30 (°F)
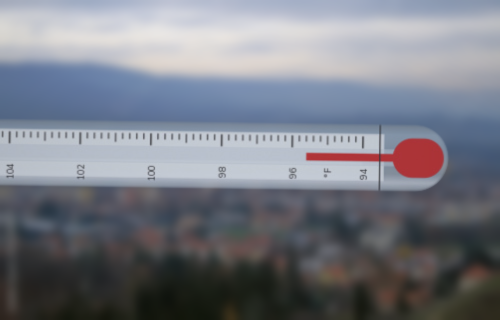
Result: 95.6 (°F)
